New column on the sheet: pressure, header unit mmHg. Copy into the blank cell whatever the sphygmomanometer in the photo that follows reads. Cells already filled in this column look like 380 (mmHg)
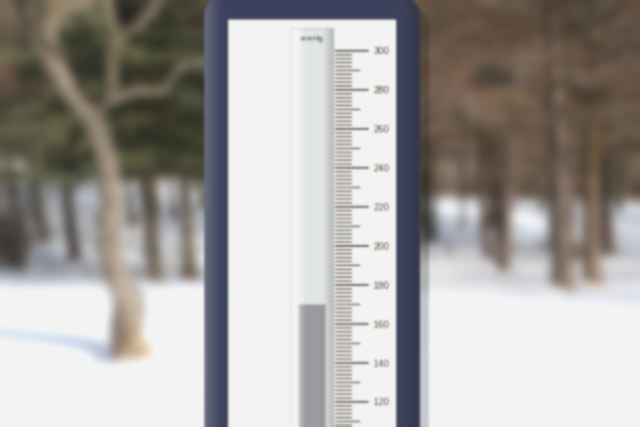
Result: 170 (mmHg)
